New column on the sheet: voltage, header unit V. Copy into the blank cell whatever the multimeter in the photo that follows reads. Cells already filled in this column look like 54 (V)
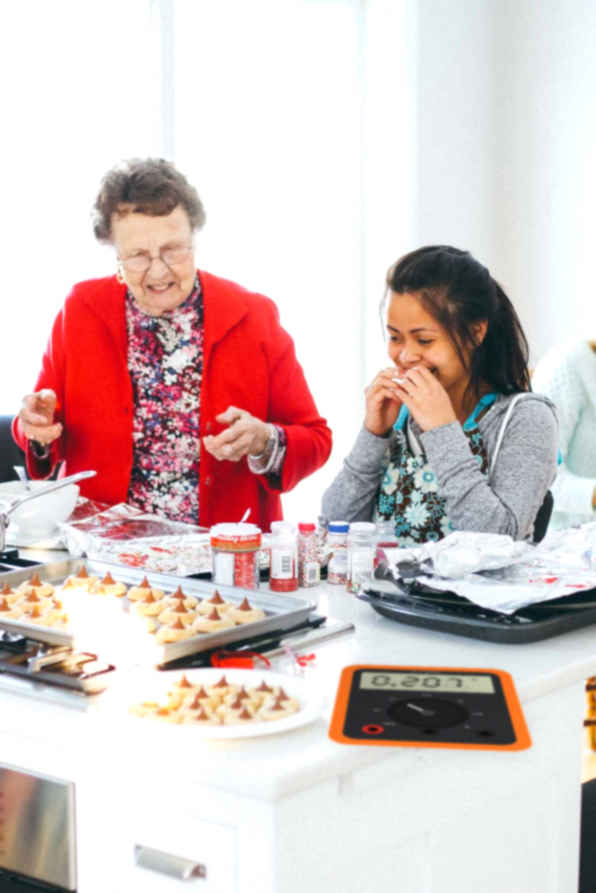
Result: 0.207 (V)
